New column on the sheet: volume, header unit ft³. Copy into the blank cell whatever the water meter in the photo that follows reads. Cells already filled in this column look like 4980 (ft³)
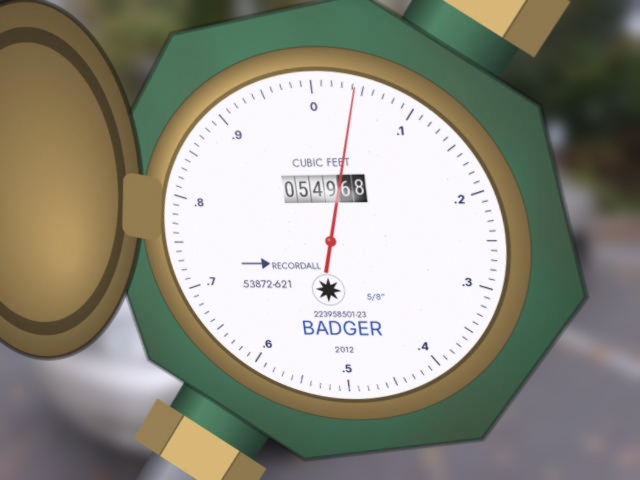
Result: 54968.04 (ft³)
